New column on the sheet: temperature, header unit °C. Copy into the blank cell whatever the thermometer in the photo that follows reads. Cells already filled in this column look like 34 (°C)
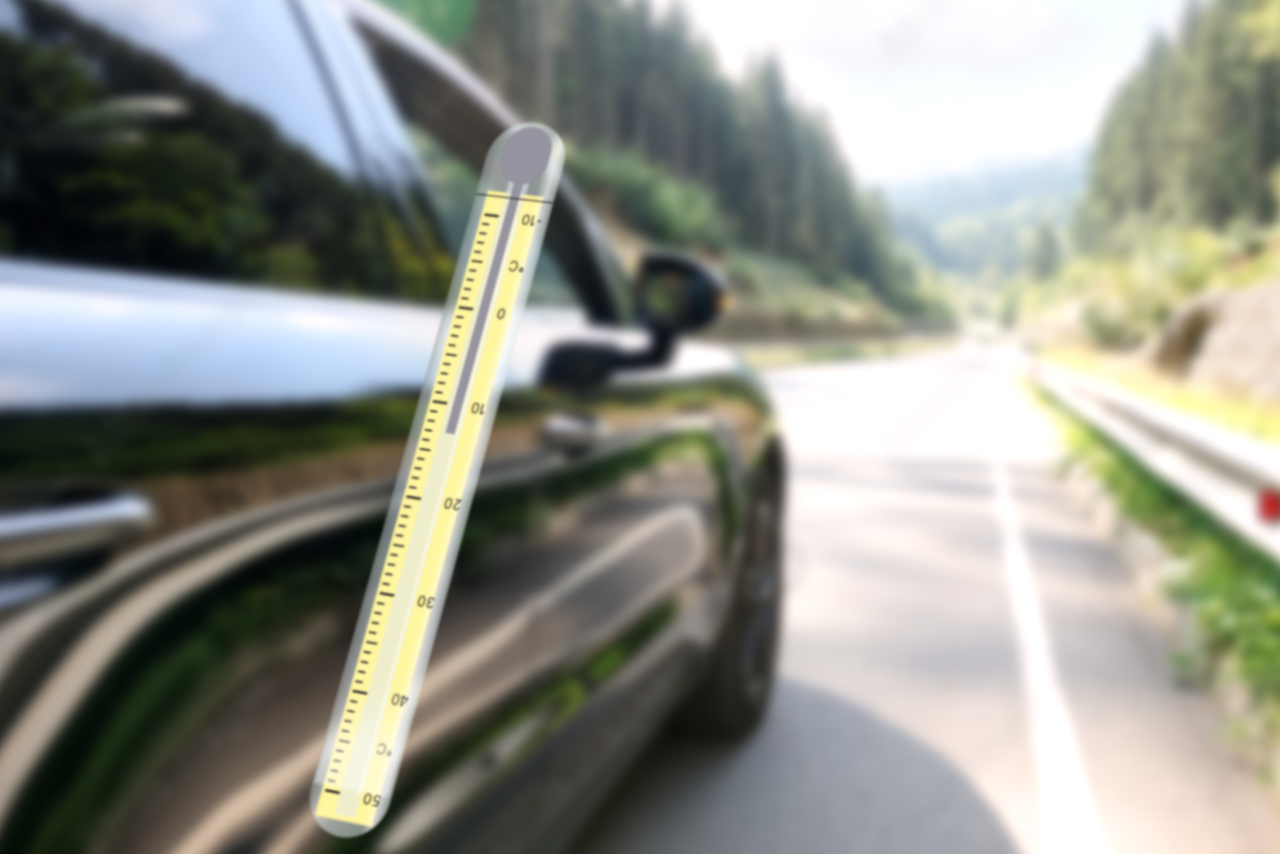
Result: 13 (°C)
